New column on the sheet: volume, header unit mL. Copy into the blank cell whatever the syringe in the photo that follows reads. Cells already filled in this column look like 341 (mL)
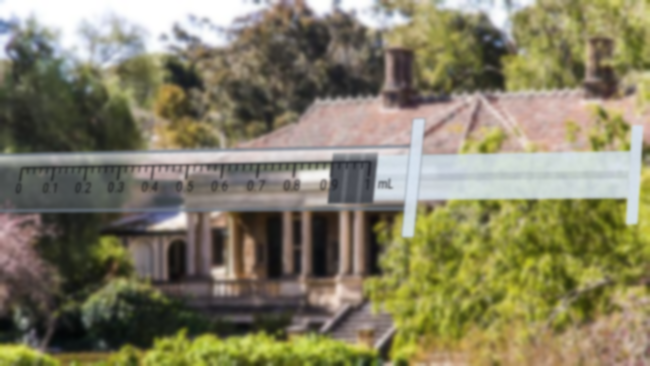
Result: 0.9 (mL)
